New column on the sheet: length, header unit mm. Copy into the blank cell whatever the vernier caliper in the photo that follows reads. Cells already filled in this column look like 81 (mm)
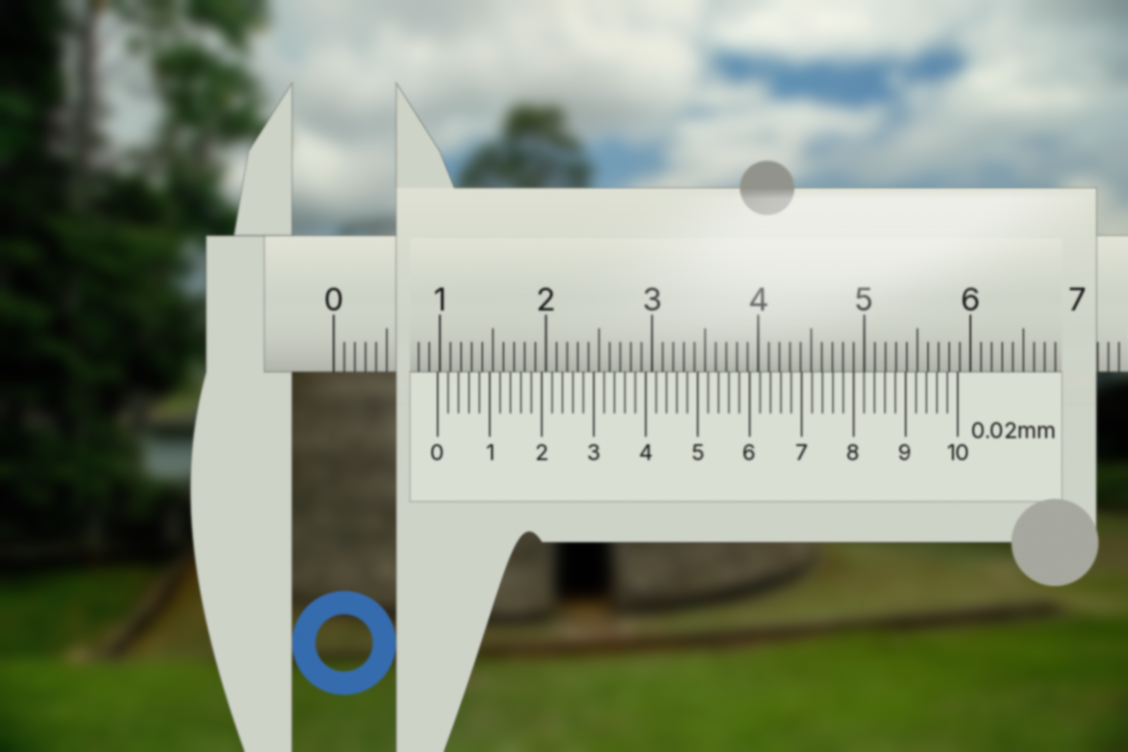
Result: 9.8 (mm)
